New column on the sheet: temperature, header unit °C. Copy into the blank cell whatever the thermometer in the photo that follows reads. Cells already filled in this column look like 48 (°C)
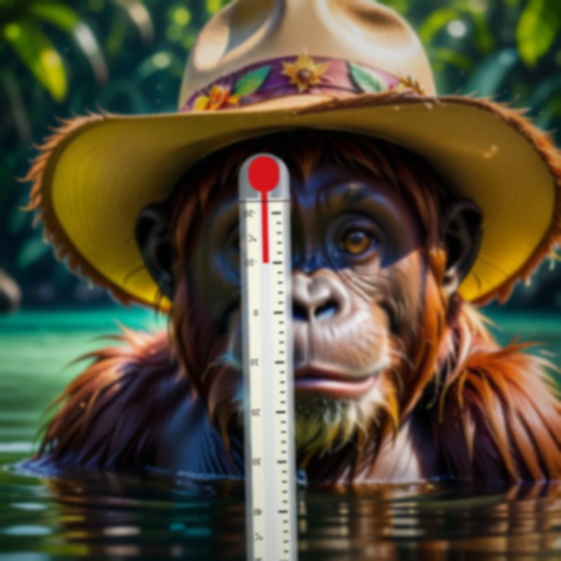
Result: -10 (°C)
